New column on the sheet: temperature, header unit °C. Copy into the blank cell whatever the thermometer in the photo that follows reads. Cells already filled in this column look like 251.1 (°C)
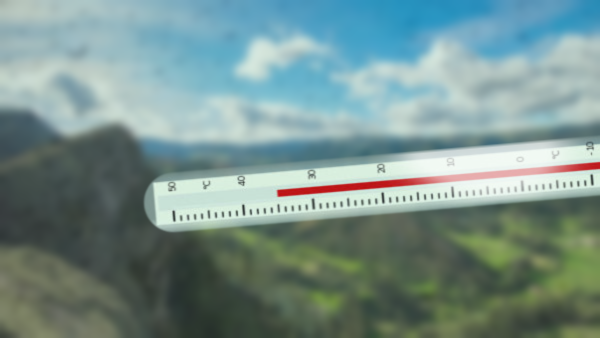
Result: 35 (°C)
